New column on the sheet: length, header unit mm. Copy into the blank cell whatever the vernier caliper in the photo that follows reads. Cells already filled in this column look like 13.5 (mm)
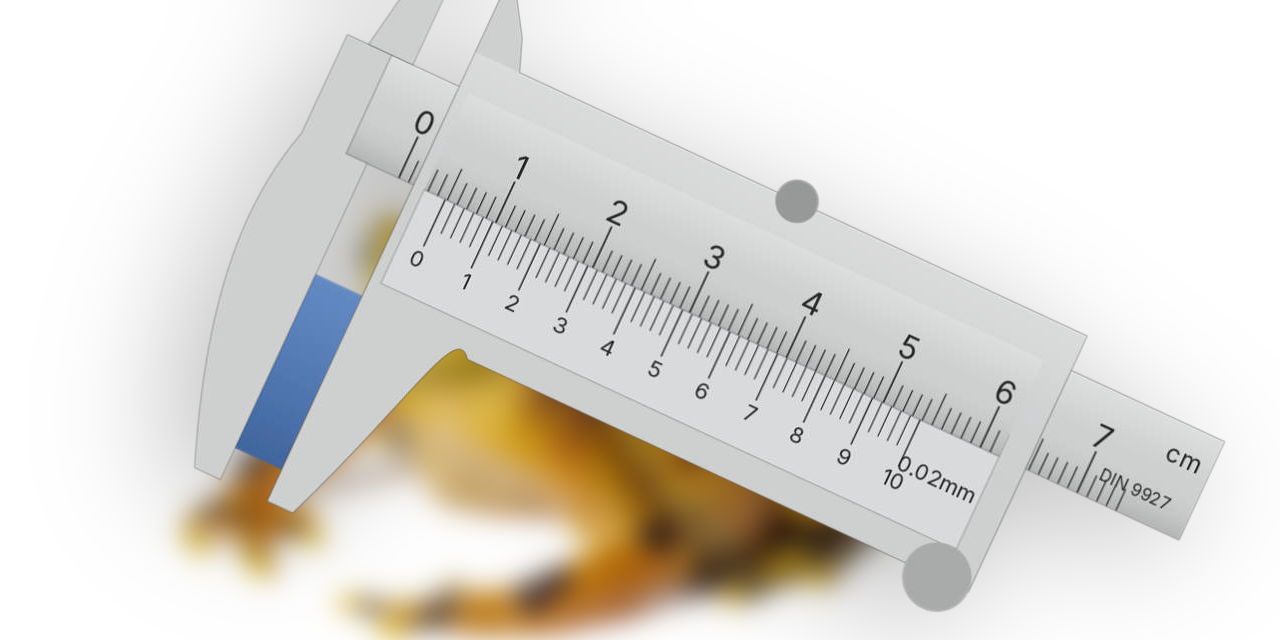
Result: 4.8 (mm)
